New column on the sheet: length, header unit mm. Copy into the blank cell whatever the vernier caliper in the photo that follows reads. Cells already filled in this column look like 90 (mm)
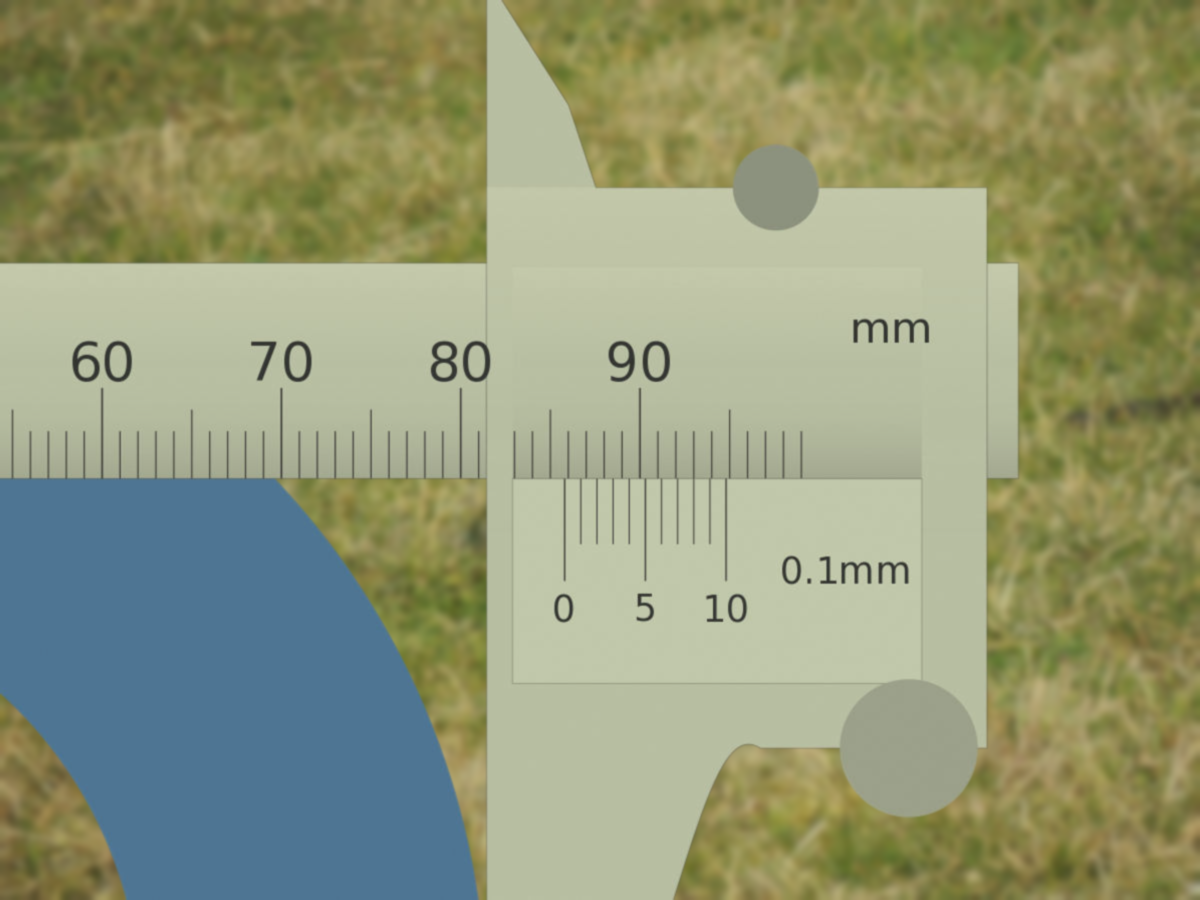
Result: 85.8 (mm)
